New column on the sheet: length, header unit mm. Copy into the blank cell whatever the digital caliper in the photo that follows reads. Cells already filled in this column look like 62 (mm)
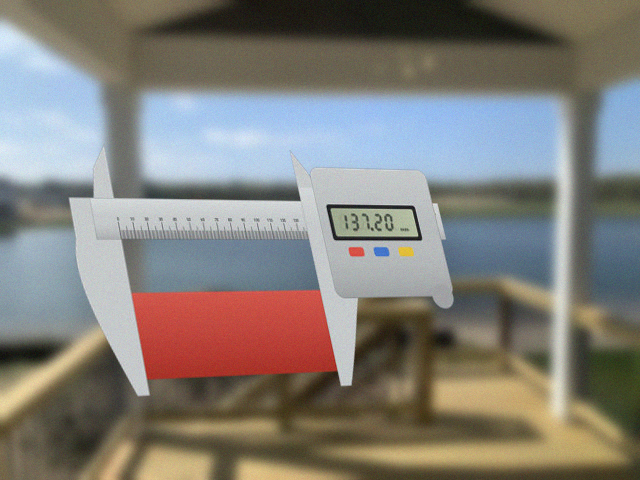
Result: 137.20 (mm)
